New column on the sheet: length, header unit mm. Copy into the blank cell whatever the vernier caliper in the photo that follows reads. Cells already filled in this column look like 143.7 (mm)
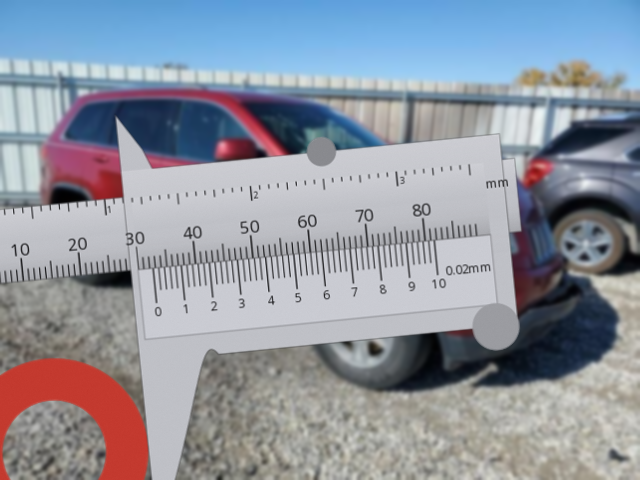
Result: 32.6 (mm)
